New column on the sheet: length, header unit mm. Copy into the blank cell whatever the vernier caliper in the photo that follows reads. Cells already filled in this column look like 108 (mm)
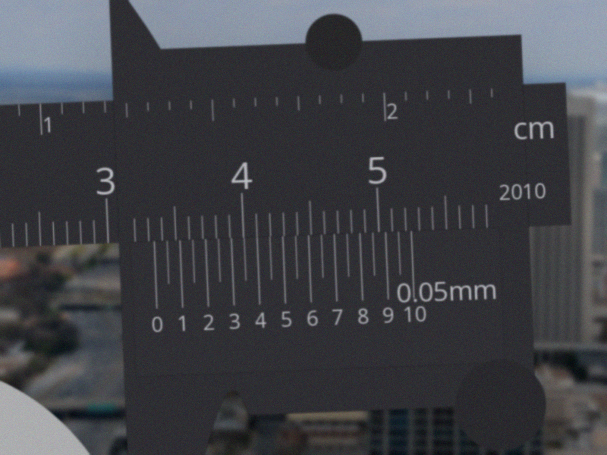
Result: 33.4 (mm)
